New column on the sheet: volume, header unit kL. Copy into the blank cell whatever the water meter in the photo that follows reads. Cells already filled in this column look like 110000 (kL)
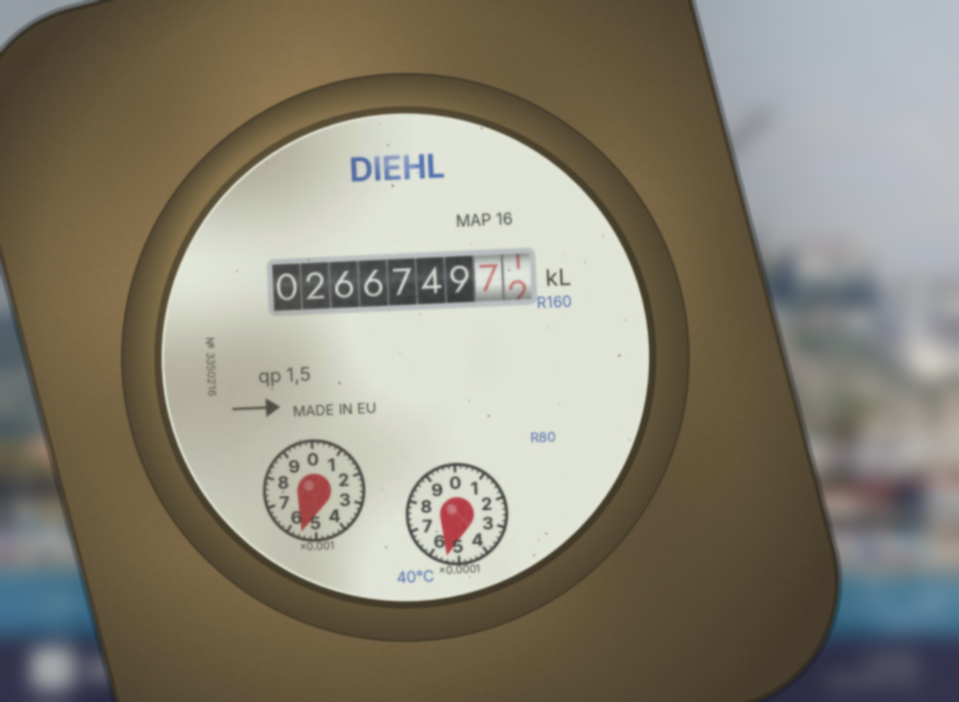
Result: 266749.7155 (kL)
